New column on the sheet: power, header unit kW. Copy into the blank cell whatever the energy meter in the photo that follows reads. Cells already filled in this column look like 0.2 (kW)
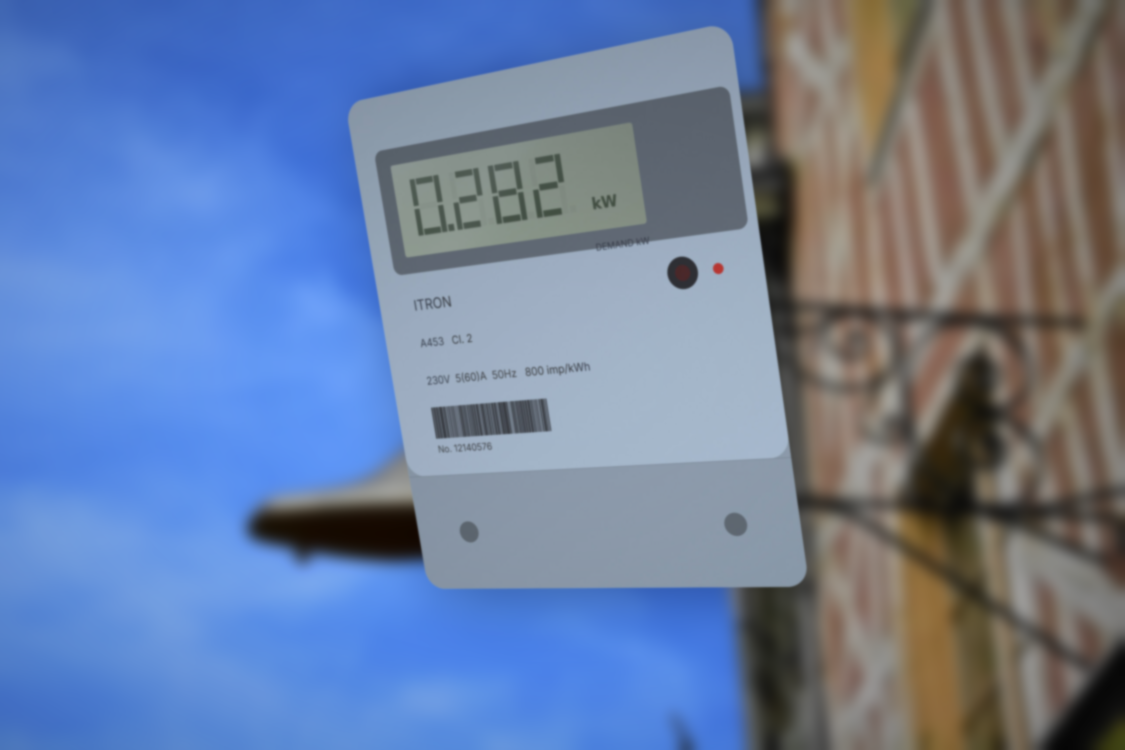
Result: 0.282 (kW)
